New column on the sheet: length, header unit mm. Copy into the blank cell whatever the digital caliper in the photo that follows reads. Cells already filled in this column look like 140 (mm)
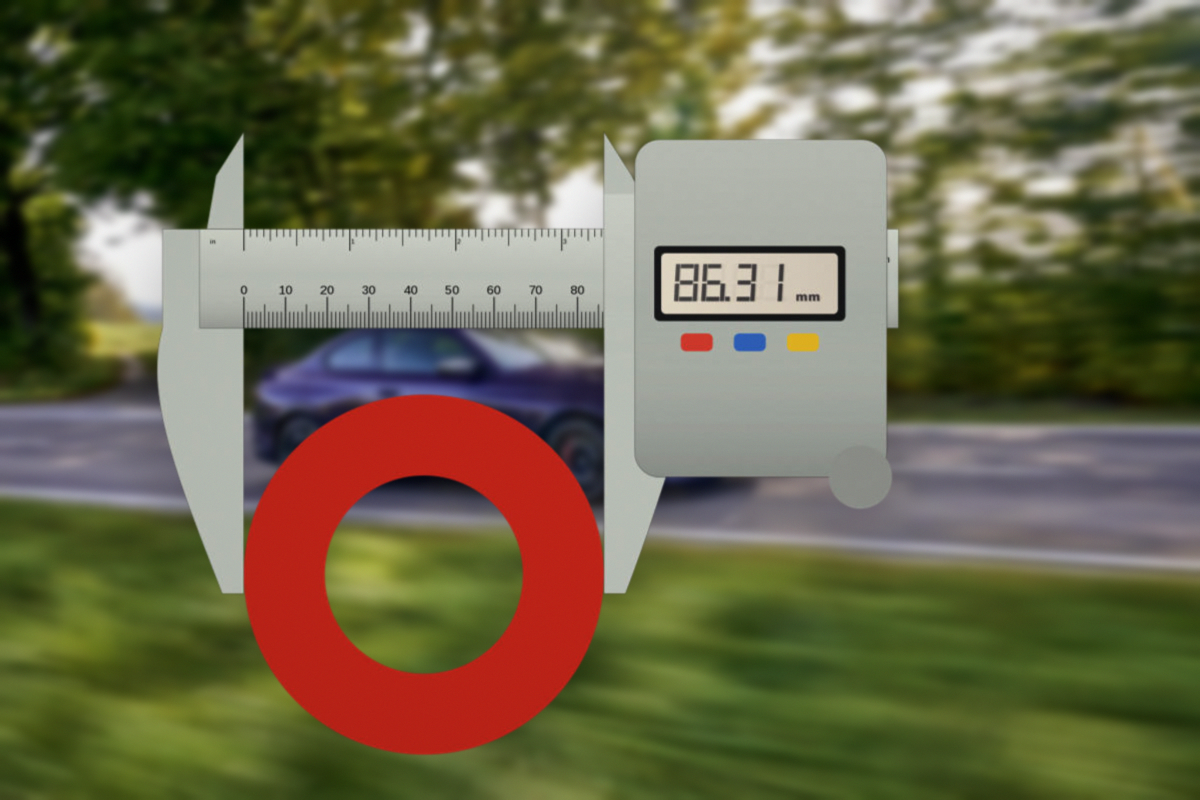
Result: 86.31 (mm)
